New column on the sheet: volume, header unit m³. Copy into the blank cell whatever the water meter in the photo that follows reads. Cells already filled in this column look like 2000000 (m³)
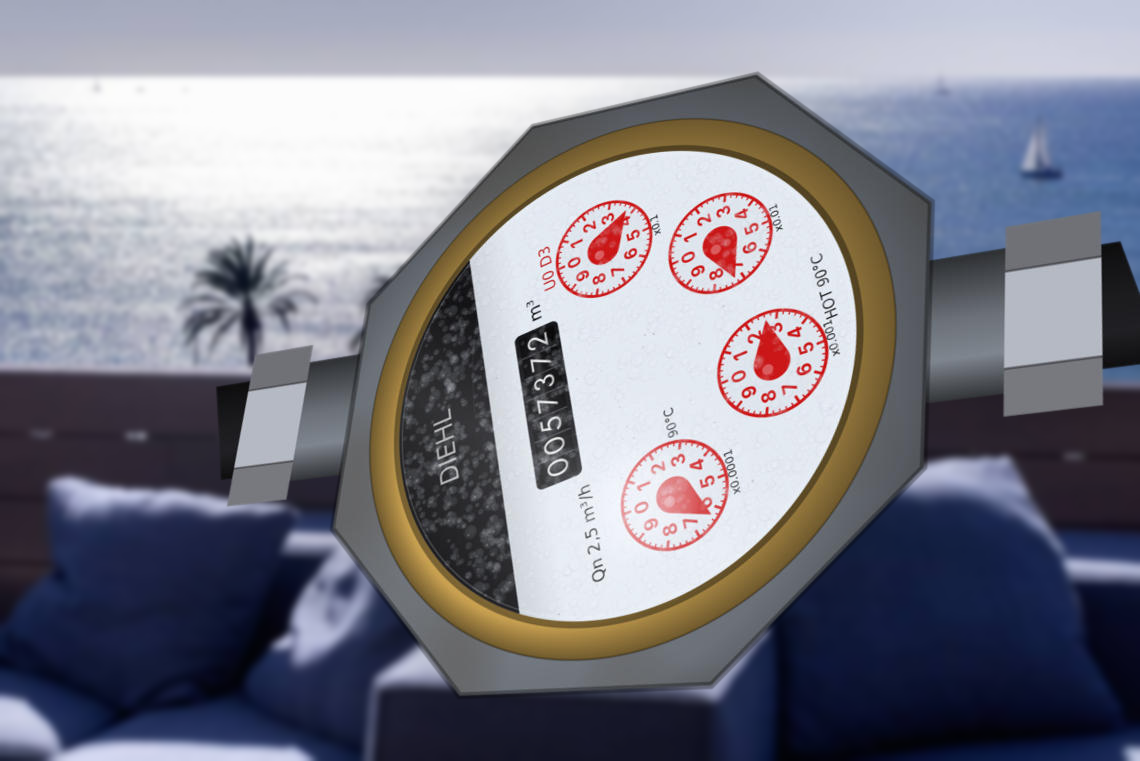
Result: 57372.3726 (m³)
